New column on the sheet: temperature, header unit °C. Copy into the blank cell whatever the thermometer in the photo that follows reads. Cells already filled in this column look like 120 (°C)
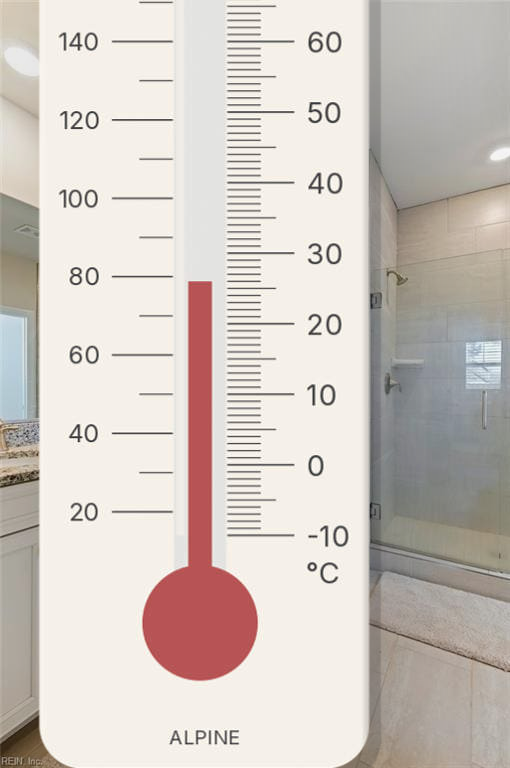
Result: 26 (°C)
